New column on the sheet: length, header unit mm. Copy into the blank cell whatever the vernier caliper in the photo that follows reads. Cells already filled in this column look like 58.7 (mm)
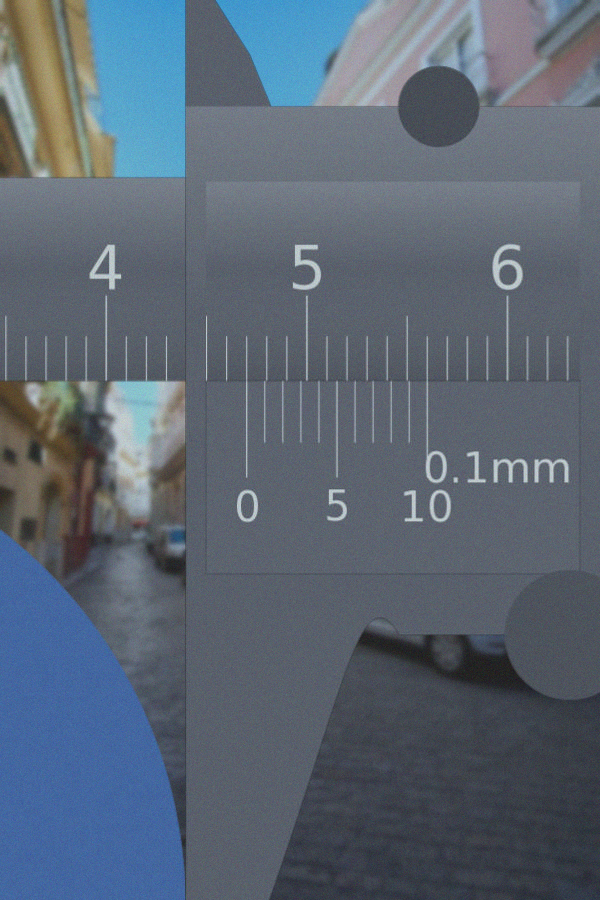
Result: 47.0 (mm)
